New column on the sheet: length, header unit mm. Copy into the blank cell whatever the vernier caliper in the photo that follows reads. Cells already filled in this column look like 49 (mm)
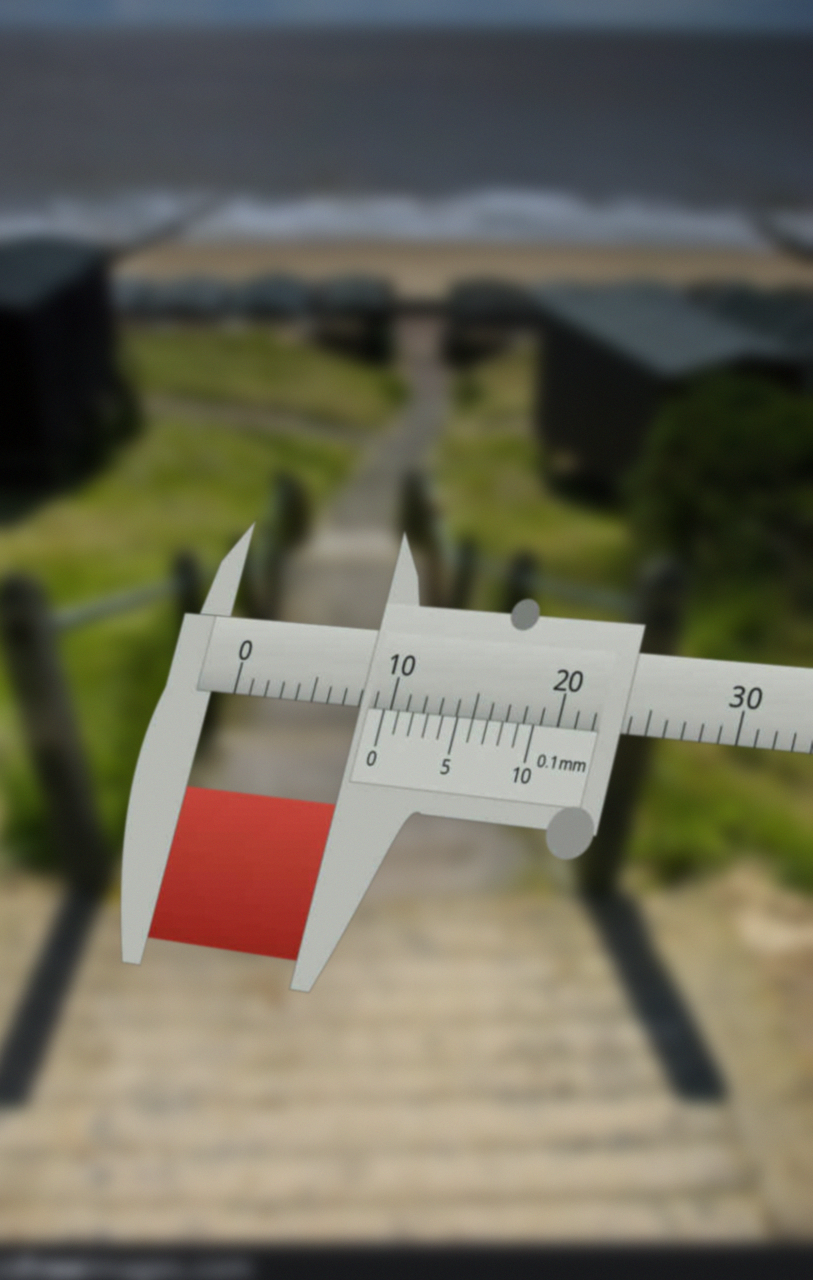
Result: 9.6 (mm)
